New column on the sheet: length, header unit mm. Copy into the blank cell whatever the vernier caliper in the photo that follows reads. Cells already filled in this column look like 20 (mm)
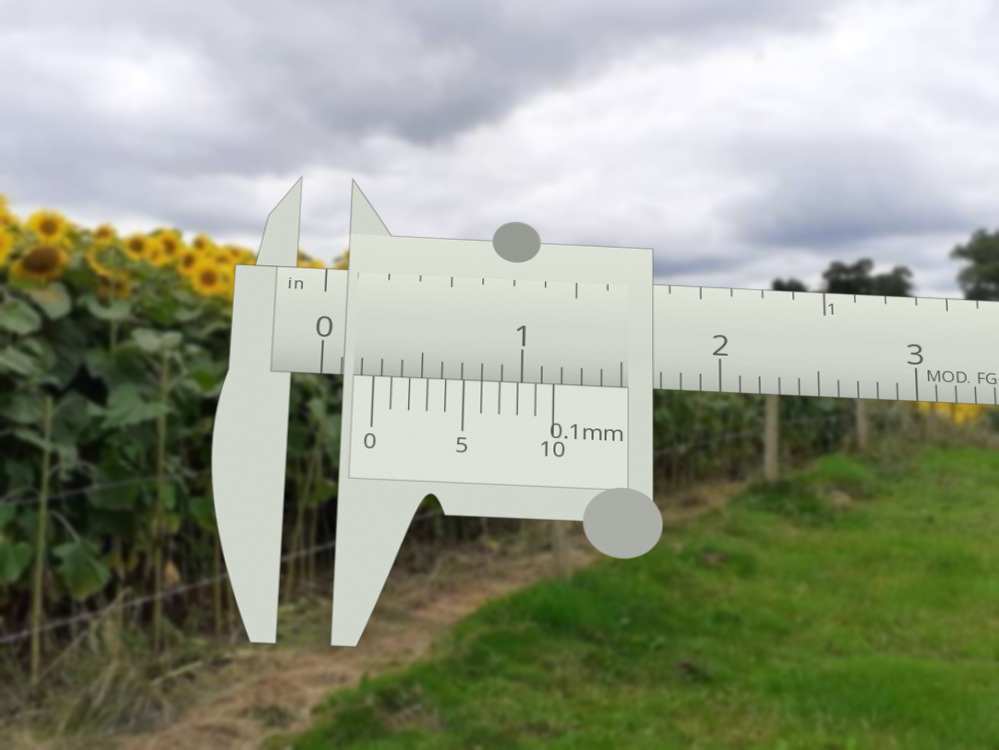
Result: 2.6 (mm)
